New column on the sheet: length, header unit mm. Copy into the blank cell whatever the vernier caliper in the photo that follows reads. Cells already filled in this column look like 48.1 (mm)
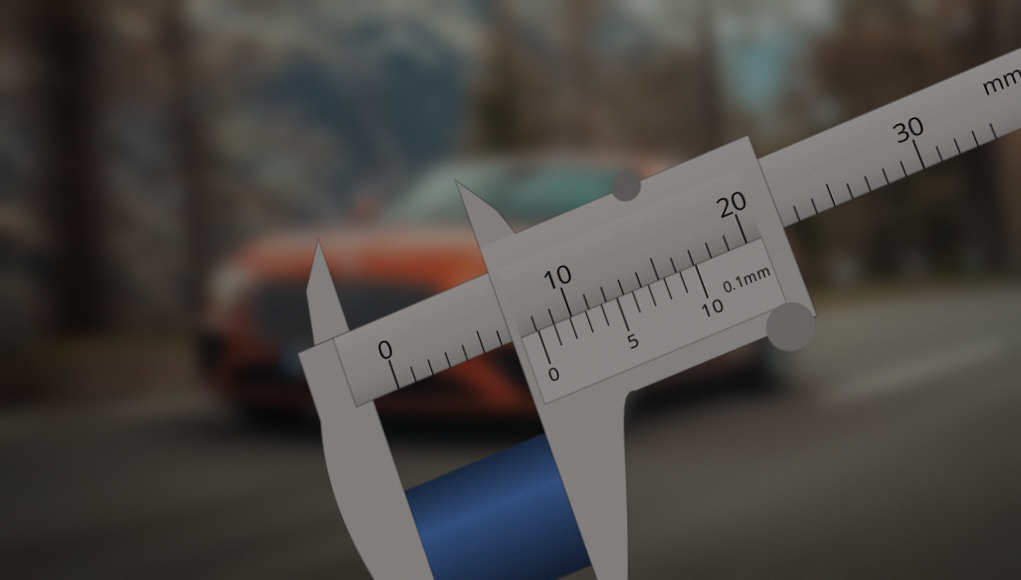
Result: 8.1 (mm)
